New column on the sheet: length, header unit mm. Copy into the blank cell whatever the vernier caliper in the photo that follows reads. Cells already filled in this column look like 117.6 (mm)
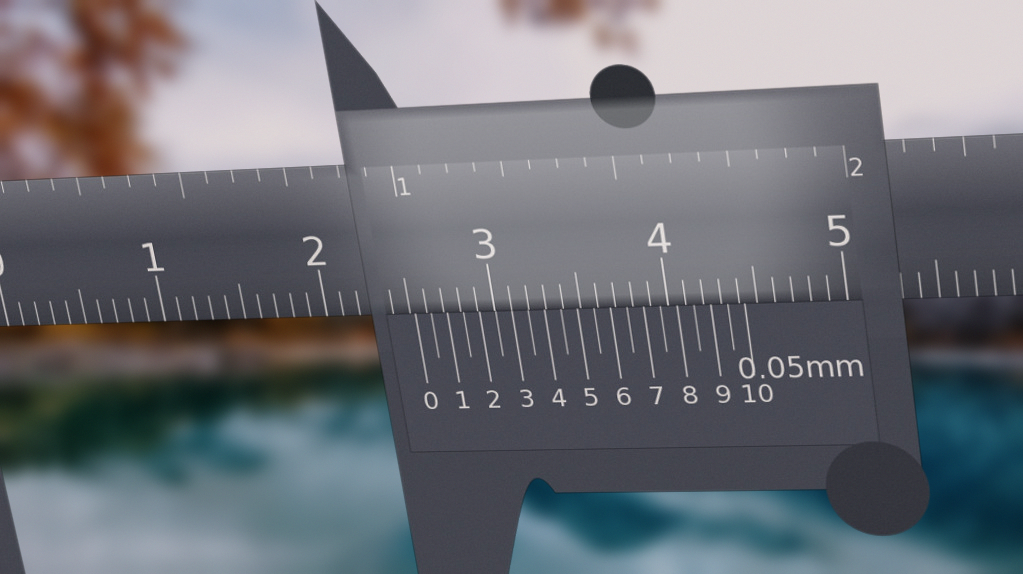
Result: 25.3 (mm)
